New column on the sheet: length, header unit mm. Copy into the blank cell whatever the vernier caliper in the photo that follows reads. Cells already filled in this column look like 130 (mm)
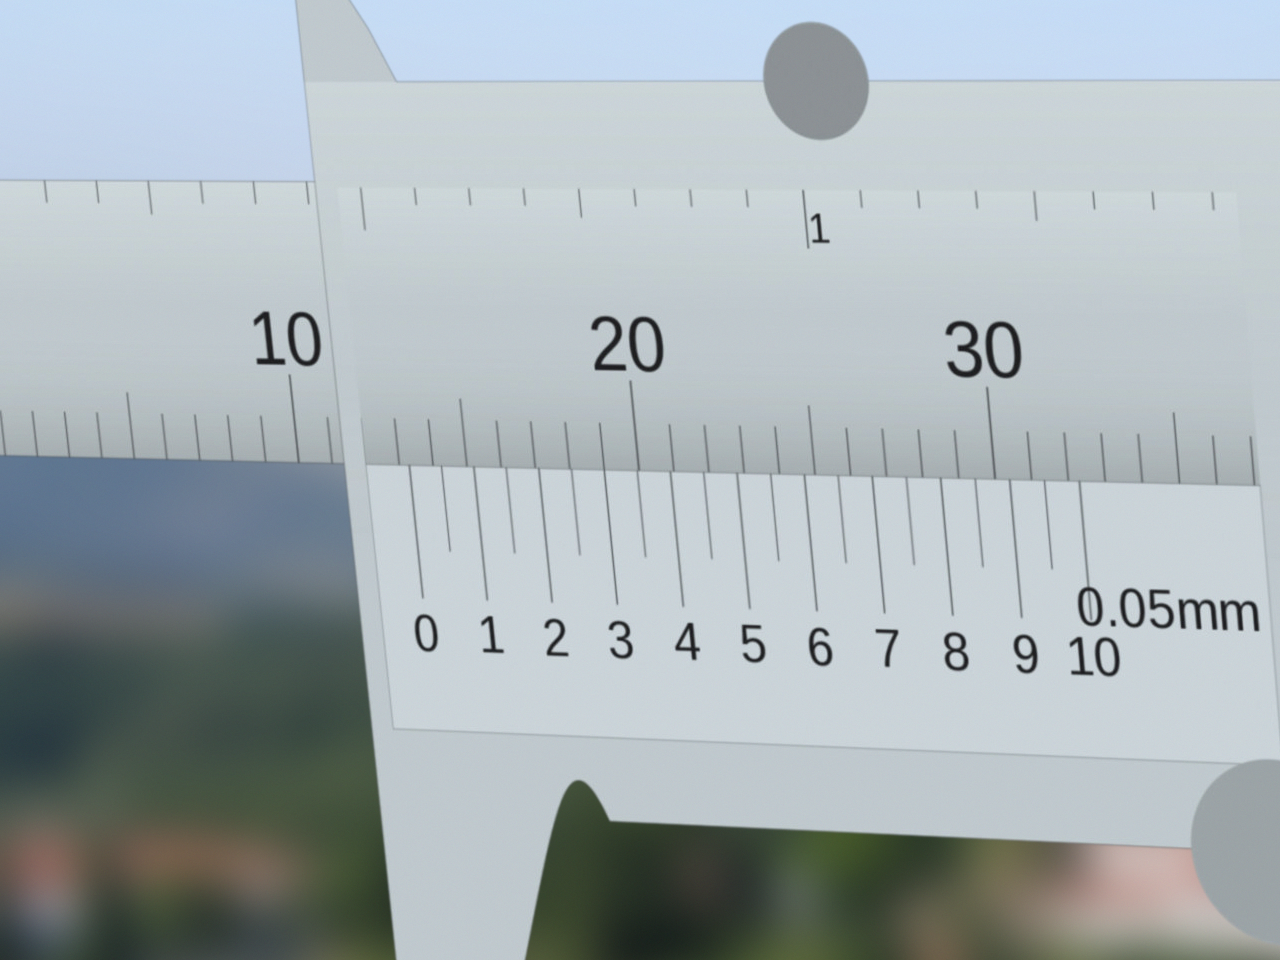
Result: 13.30 (mm)
